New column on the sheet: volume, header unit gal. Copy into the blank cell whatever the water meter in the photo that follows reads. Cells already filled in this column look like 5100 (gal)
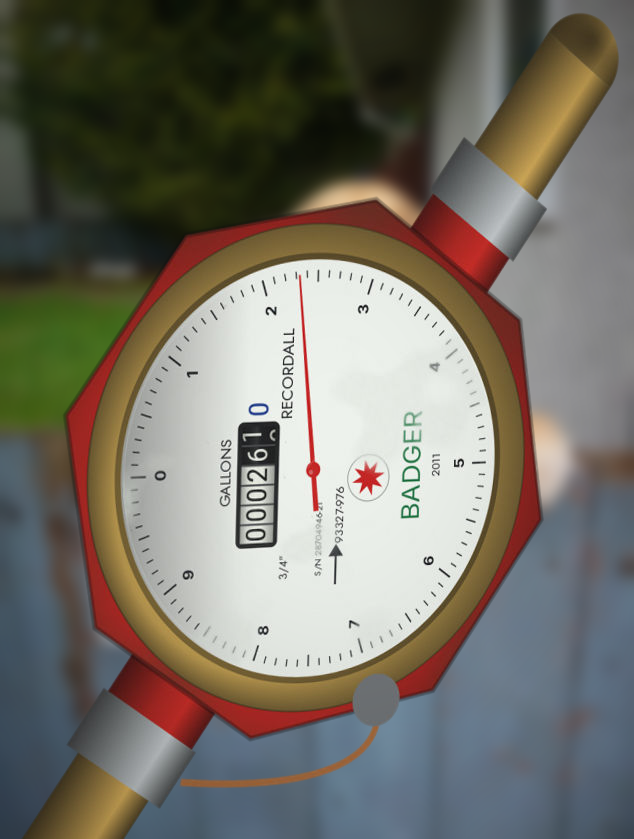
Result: 2612.3 (gal)
